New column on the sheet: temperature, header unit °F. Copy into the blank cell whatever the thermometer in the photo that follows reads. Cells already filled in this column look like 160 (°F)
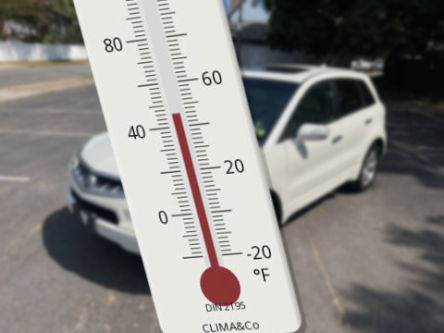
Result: 46 (°F)
